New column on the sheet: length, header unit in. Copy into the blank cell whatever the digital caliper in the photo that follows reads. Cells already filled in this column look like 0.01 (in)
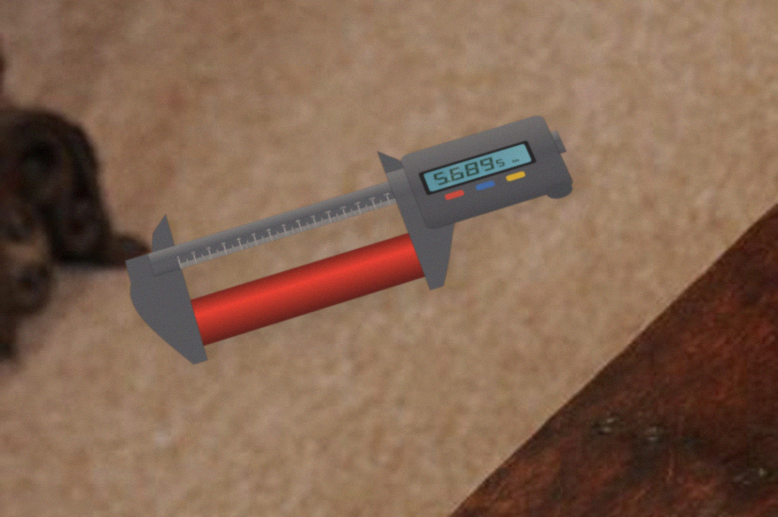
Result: 5.6895 (in)
